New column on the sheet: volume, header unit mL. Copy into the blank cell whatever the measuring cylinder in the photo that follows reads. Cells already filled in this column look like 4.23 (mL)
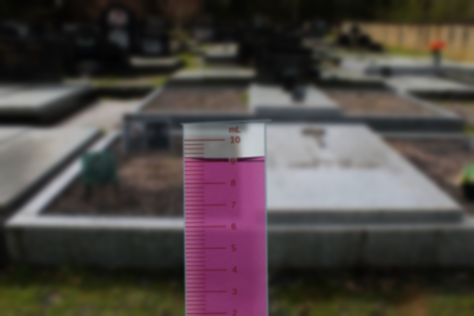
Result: 9 (mL)
